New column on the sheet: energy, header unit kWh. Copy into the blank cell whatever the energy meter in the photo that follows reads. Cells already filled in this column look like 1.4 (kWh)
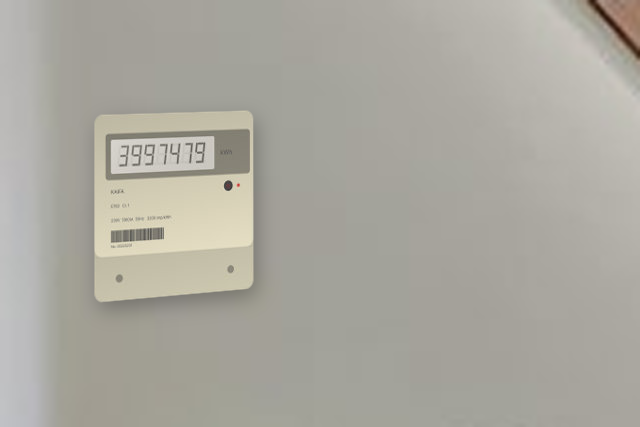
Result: 3997479 (kWh)
